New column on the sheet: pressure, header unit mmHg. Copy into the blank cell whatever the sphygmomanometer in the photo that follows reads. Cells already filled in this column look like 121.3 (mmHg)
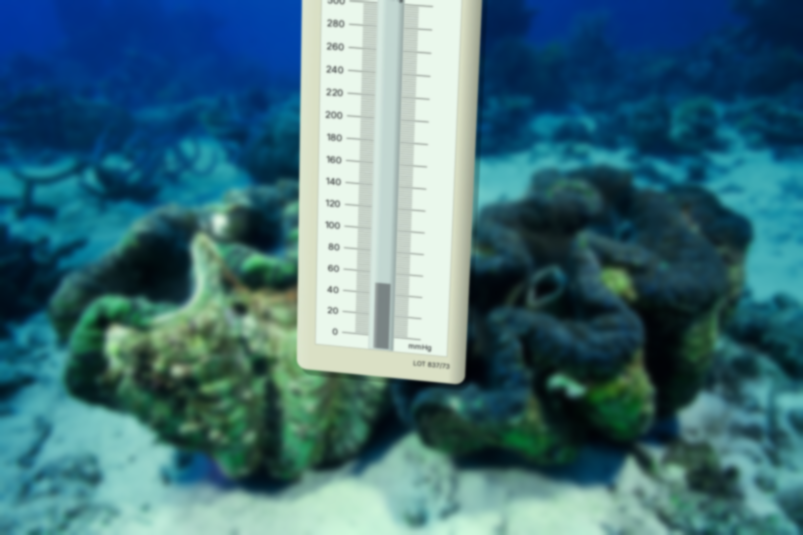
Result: 50 (mmHg)
